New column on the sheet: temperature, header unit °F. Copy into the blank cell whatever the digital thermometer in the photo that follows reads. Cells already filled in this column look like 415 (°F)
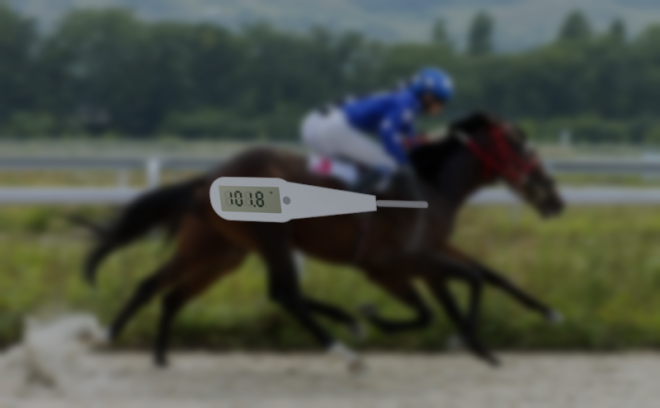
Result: 101.8 (°F)
